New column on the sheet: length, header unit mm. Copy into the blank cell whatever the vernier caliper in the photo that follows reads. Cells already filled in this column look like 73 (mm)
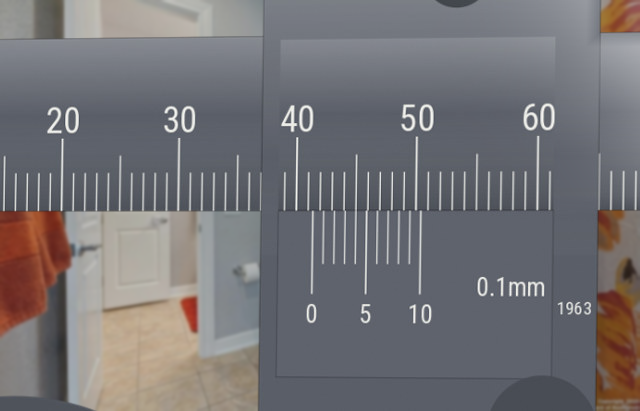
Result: 41.4 (mm)
